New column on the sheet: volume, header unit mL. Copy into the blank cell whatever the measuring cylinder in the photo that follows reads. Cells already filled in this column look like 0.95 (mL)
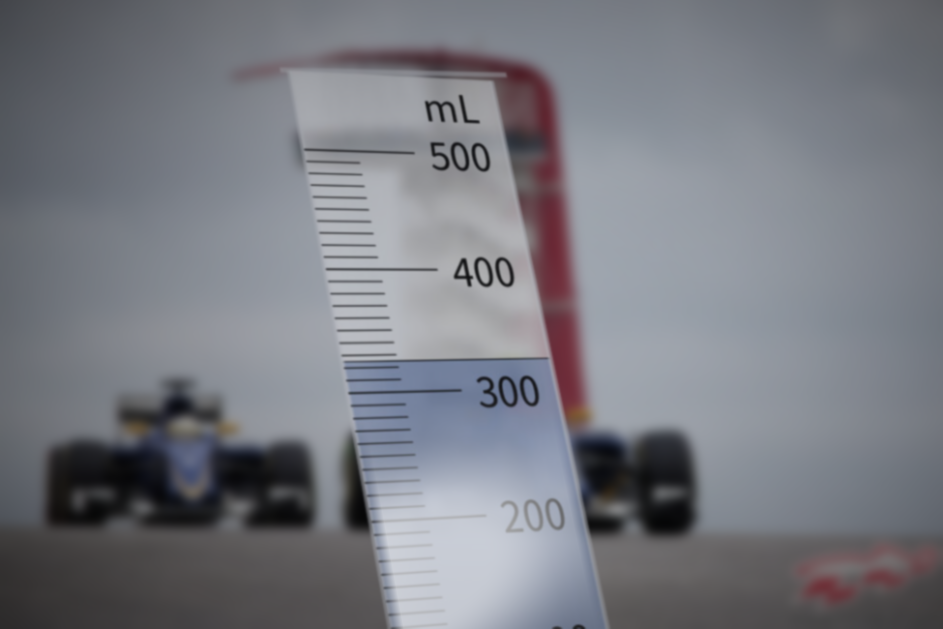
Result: 325 (mL)
